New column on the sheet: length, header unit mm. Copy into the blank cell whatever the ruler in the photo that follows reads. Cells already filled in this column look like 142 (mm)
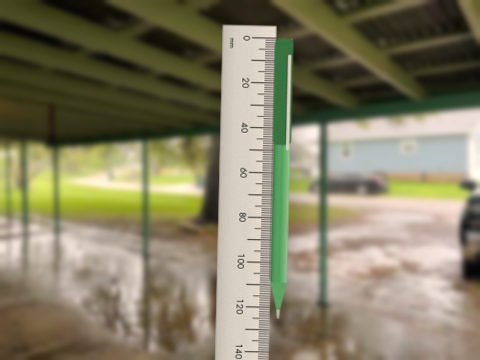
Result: 125 (mm)
